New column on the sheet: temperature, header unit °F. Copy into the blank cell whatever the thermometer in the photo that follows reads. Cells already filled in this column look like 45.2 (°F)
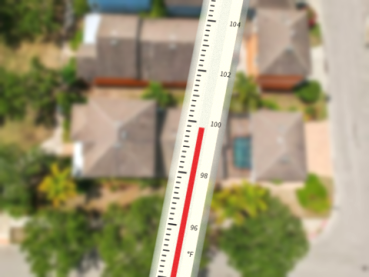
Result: 99.8 (°F)
